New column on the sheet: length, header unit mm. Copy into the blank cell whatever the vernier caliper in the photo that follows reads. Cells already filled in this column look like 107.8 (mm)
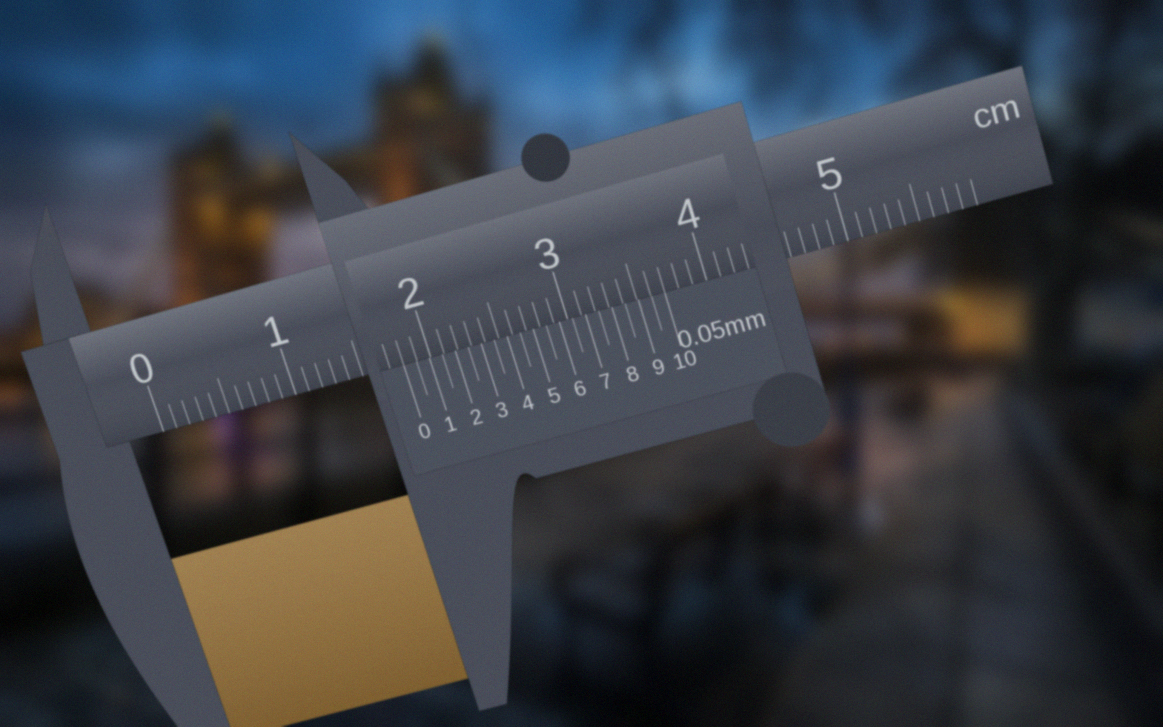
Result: 18.0 (mm)
